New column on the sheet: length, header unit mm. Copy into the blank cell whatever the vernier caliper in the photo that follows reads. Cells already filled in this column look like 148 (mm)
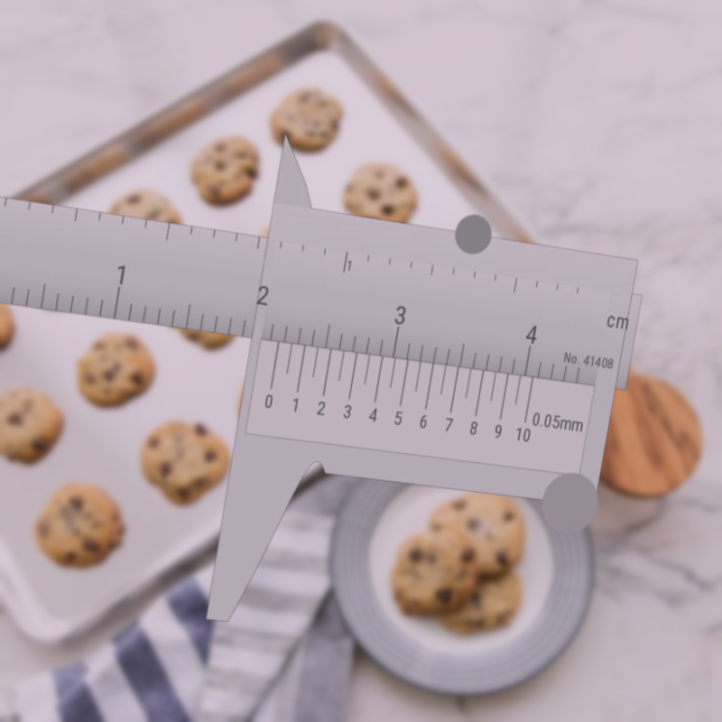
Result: 21.6 (mm)
